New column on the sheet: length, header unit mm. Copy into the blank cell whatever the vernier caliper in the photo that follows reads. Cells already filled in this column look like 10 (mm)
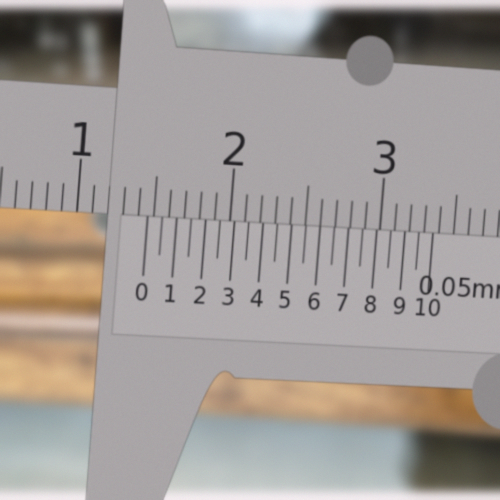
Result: 14.6 (mm)
